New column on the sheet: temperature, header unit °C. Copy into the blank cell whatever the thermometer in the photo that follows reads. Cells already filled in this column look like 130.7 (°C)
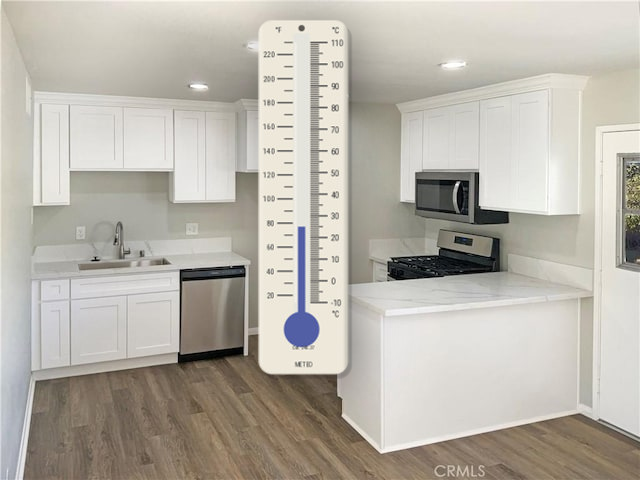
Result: 25 (°C)
